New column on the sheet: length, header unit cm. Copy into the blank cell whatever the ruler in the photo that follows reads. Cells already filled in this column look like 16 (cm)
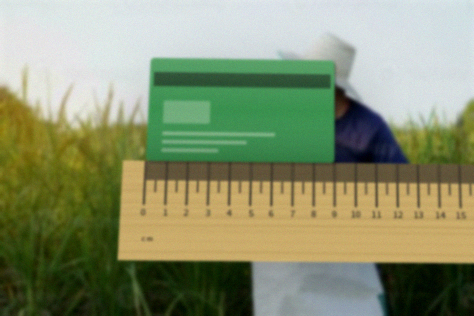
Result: 9 (cm)
